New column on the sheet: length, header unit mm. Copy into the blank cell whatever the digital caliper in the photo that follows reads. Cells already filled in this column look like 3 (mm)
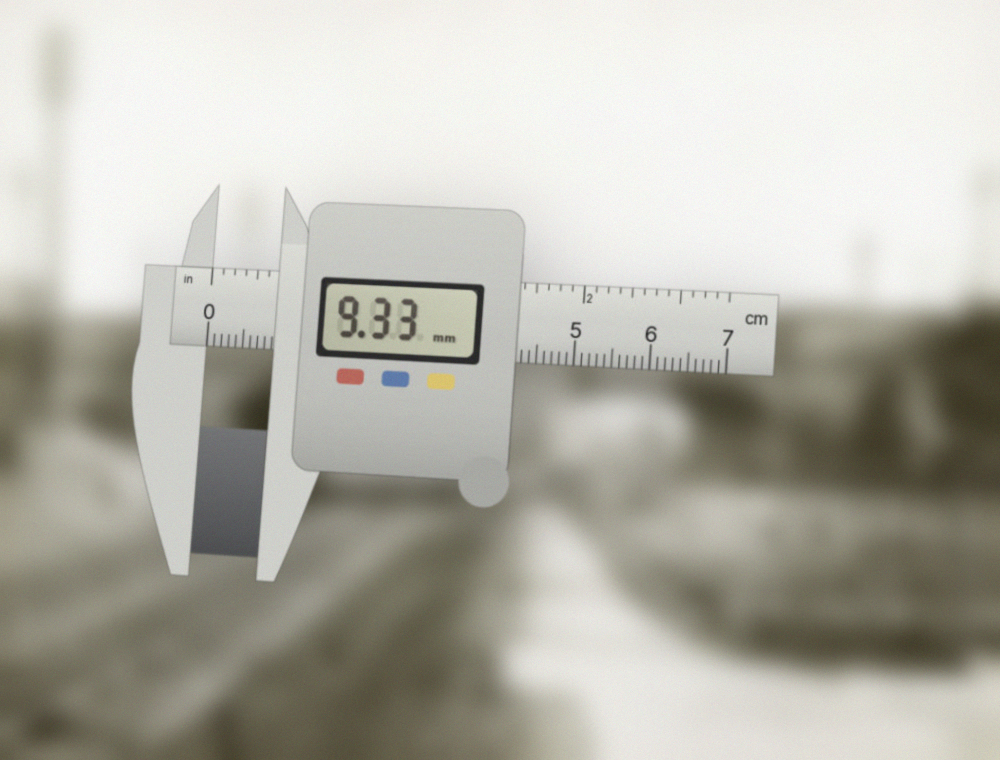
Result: 9.33 (mm)
